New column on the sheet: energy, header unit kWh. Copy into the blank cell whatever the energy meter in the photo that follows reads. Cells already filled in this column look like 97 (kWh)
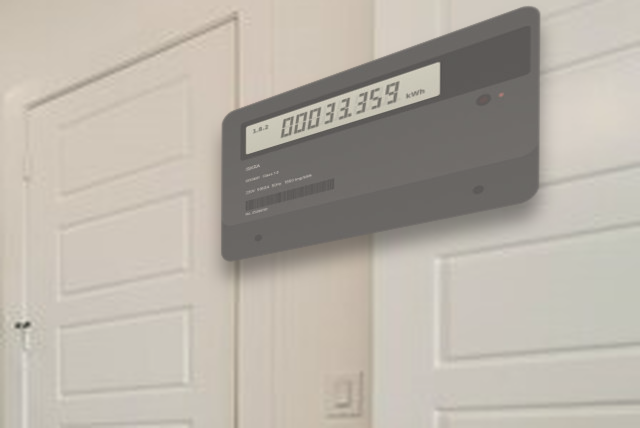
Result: 33.359 (kWh)
